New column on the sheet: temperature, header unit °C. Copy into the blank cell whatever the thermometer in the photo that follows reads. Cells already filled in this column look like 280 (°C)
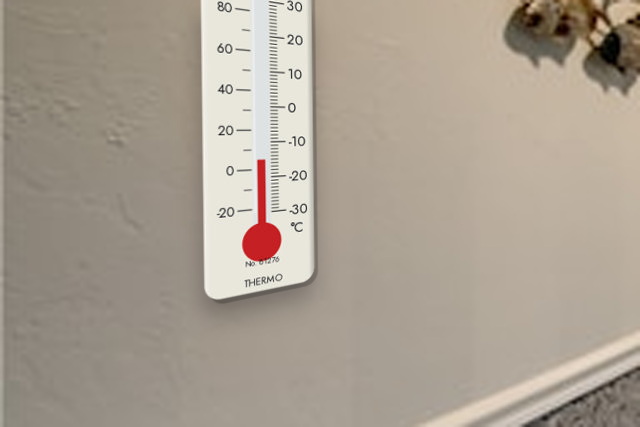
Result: -15 (°C)
